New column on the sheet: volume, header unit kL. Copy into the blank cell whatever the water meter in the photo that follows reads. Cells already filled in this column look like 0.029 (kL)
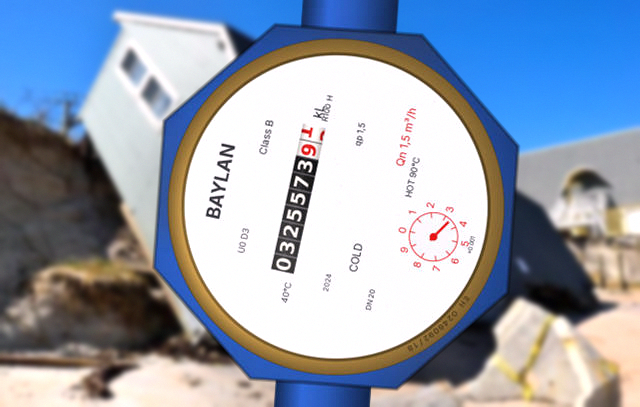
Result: 325573.913 (kL)
